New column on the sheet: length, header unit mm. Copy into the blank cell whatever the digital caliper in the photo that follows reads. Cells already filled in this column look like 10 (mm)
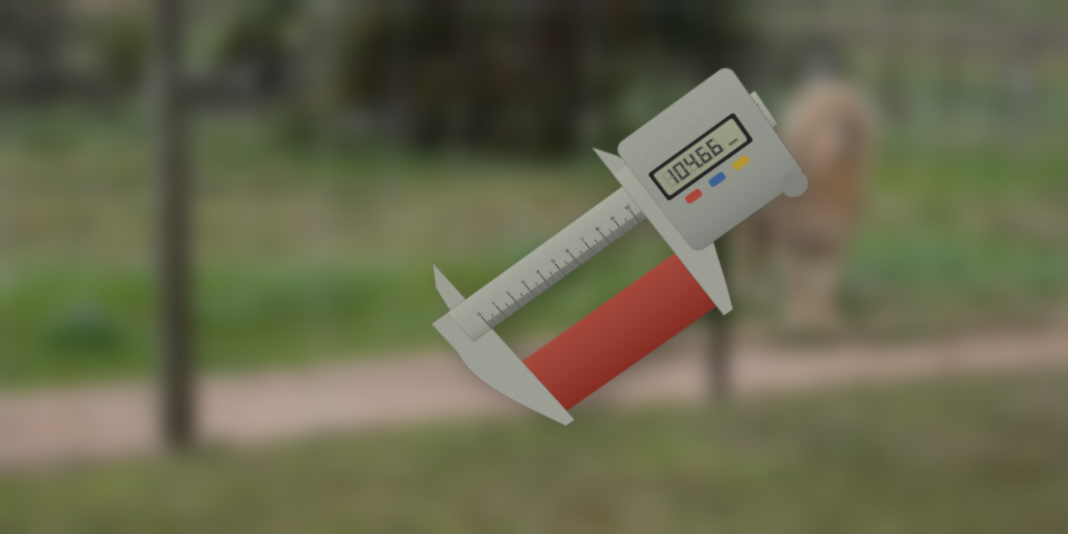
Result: 104.66 (mm)
